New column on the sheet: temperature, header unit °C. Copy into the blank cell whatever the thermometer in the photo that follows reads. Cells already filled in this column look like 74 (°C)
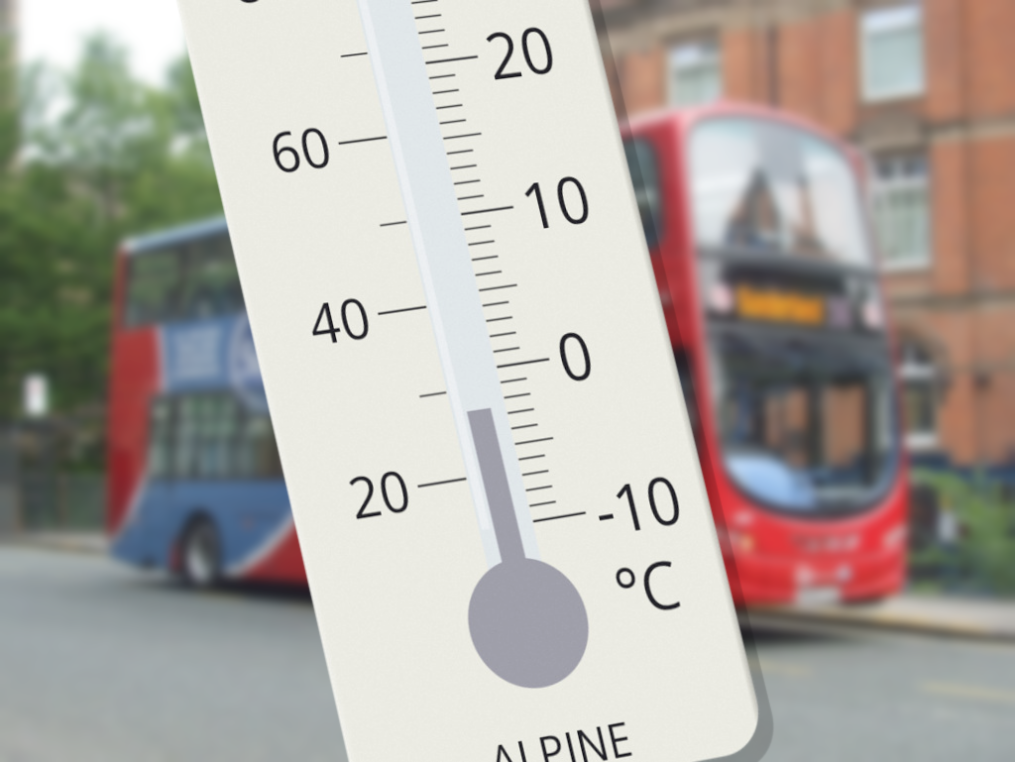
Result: -2.5 (°C)
